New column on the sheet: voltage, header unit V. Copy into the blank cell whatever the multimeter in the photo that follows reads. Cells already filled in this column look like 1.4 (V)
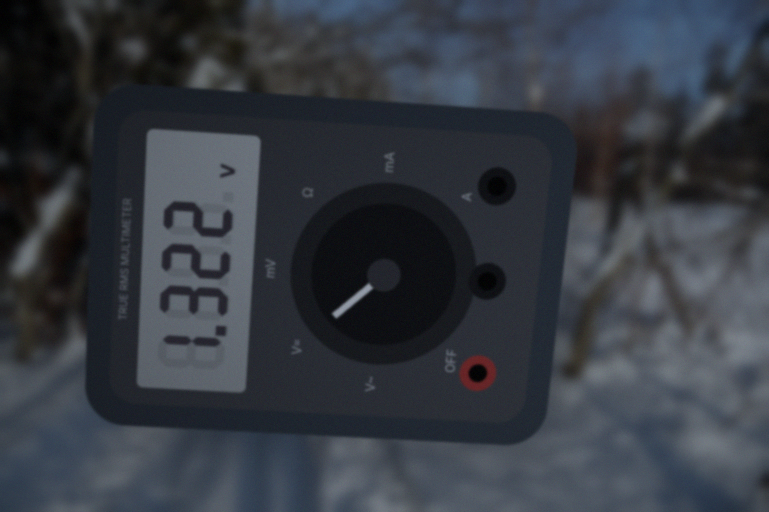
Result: 1.322 (V)
